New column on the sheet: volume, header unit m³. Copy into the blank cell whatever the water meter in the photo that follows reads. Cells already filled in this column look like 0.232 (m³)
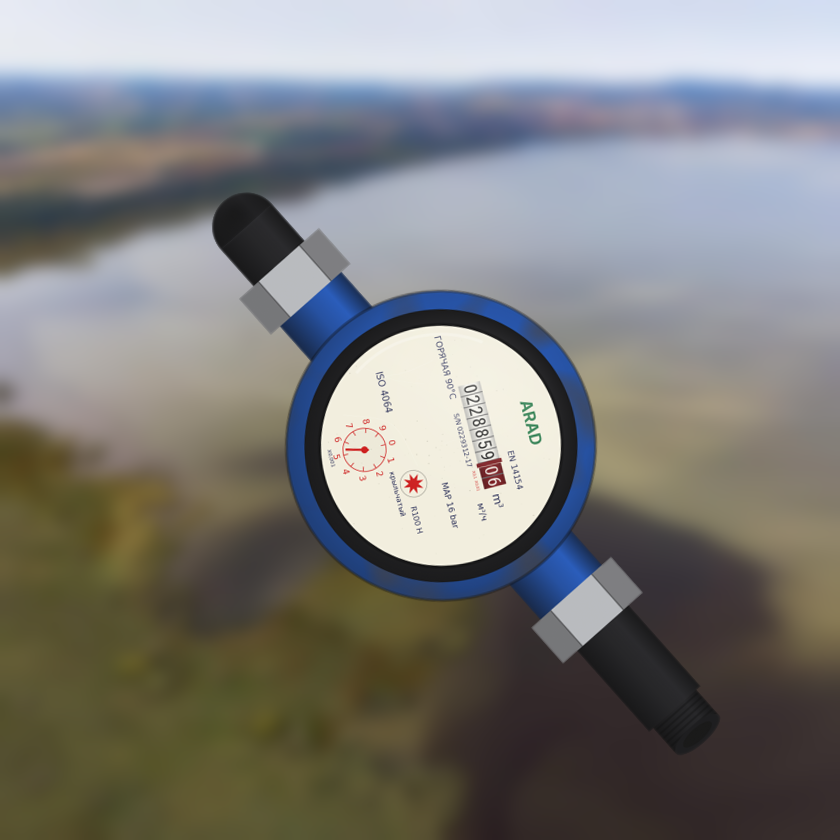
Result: 228859.065 (m³)
